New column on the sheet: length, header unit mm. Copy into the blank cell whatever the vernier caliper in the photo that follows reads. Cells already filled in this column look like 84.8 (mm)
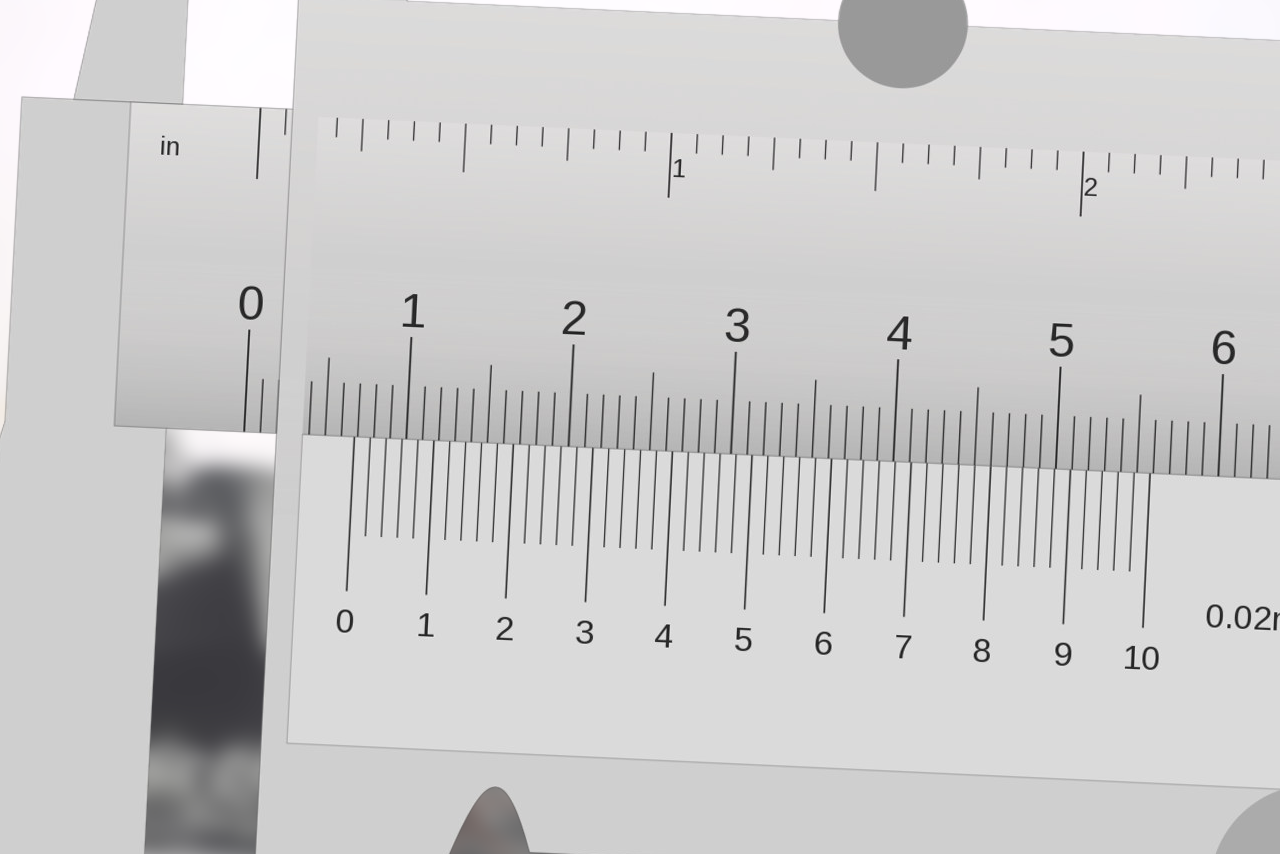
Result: 6.8 (mm)
